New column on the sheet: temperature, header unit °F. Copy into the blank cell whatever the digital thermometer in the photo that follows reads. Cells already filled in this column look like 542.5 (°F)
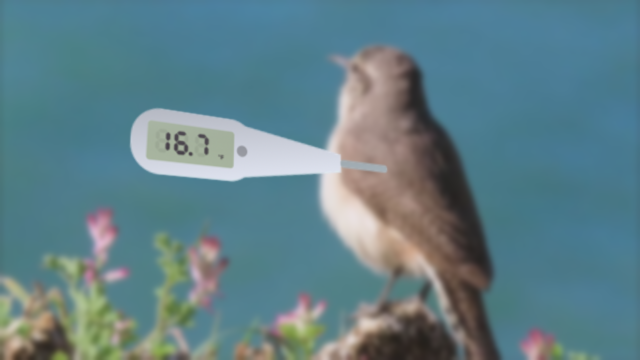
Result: 16.7 (°F)
